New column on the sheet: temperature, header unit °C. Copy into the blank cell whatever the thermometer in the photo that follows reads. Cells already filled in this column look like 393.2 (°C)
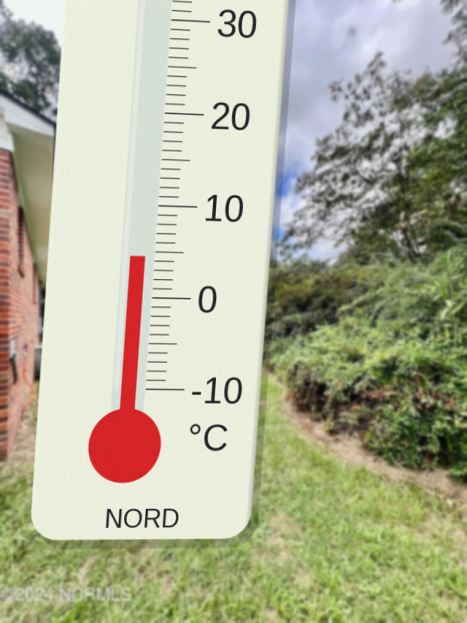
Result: 4.5 (°C)
